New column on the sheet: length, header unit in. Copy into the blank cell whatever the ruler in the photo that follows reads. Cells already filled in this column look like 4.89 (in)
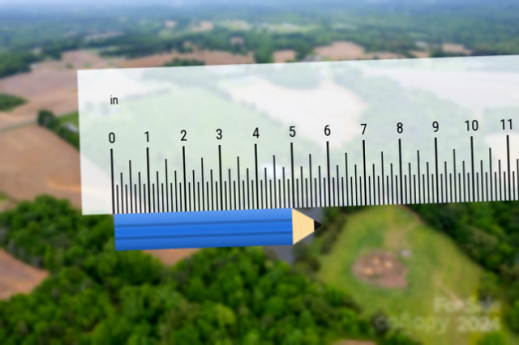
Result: 5.75 (in)
